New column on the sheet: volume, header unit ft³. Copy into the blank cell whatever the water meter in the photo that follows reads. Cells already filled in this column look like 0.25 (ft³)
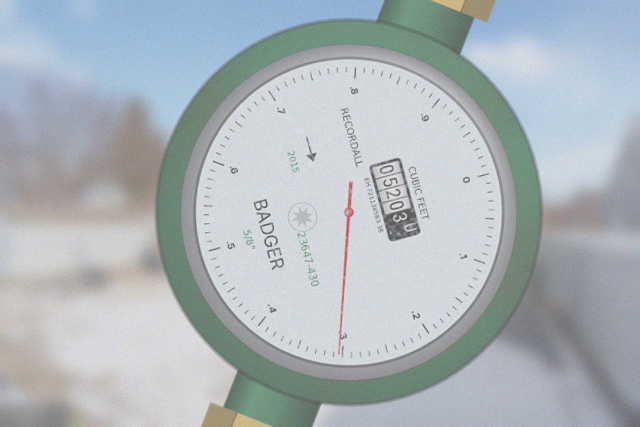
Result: 52030.30 (ft³)
